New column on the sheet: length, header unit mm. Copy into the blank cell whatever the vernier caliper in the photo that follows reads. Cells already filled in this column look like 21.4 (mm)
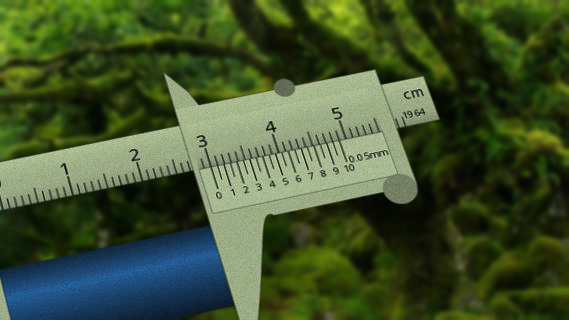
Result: 30.0 (mm)
